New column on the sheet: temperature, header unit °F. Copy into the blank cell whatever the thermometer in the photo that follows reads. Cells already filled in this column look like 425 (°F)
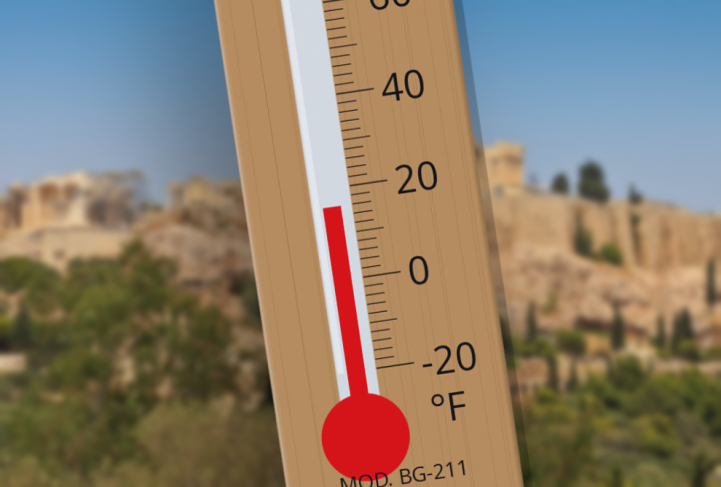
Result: 16 (°F)
